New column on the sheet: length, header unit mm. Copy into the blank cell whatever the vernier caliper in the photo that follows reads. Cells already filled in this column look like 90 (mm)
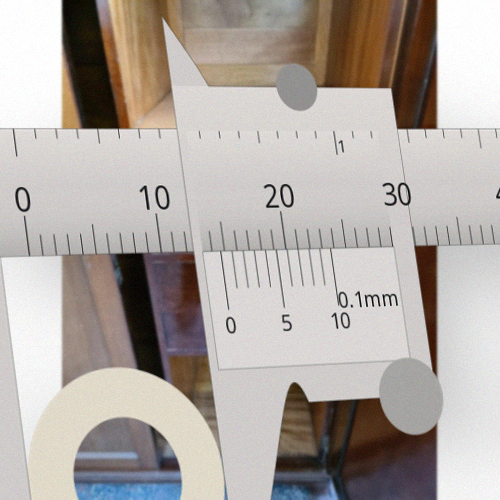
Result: 14.7 (mm)
